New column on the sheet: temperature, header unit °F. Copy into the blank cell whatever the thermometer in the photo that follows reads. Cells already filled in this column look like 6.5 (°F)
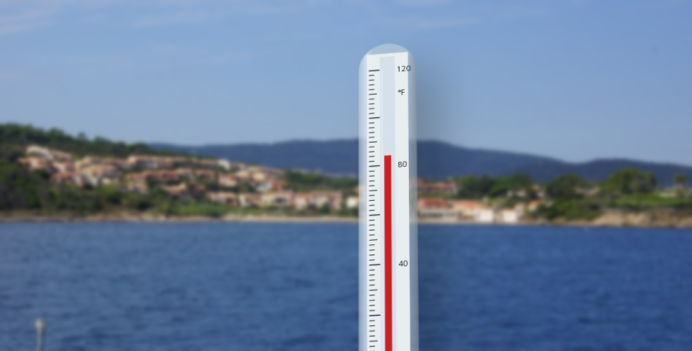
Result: 84 (°F)
